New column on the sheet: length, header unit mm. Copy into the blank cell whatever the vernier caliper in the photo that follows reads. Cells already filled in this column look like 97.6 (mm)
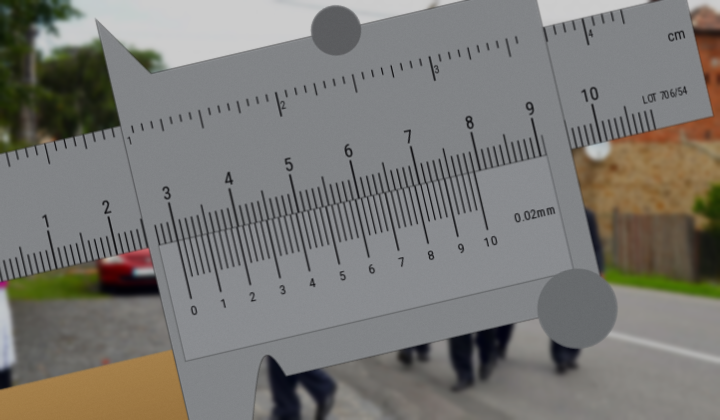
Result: 30.0 (mm)
